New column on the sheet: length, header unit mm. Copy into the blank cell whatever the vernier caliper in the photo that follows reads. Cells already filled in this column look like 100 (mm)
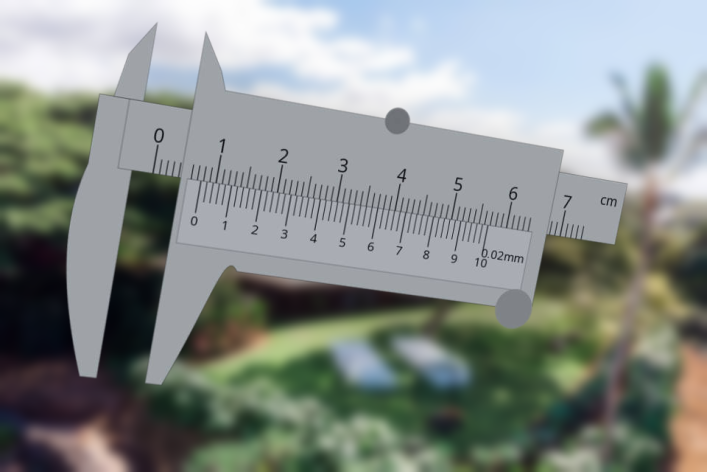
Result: 7.6 (mm)
